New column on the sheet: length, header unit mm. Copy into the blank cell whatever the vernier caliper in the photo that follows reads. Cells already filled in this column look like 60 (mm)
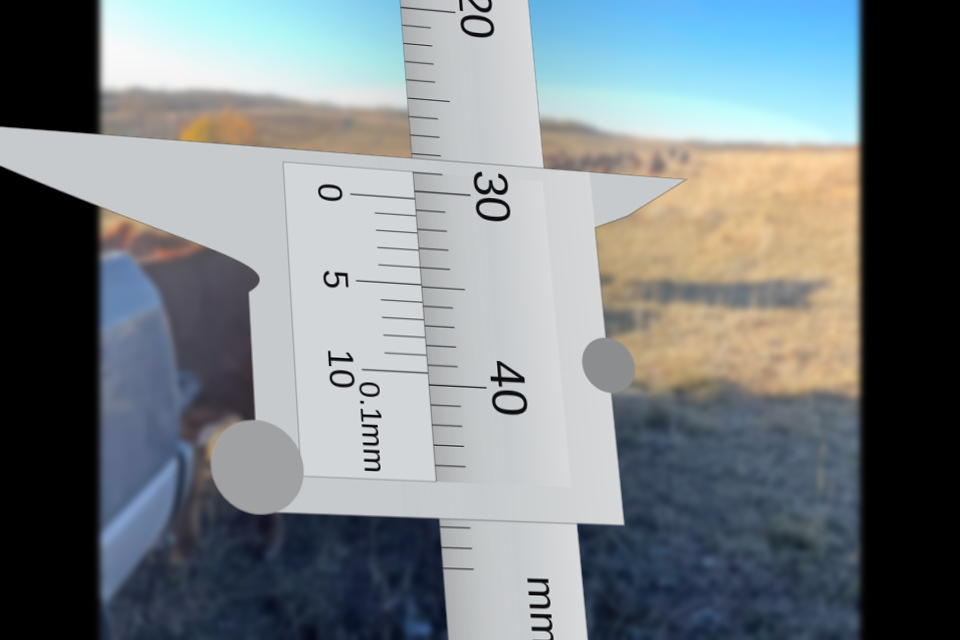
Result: 30.4 (mm)
